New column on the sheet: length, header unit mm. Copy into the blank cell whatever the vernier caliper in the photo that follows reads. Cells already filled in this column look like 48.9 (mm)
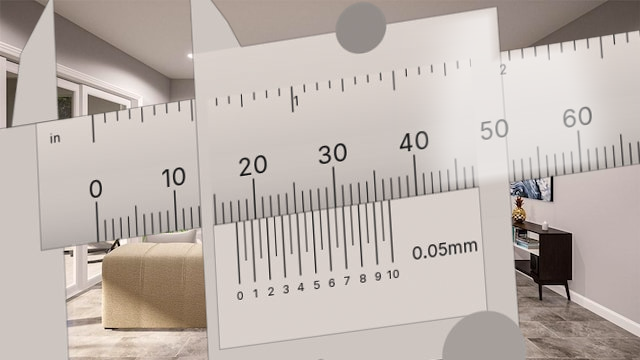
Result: 17.6 (mm)
